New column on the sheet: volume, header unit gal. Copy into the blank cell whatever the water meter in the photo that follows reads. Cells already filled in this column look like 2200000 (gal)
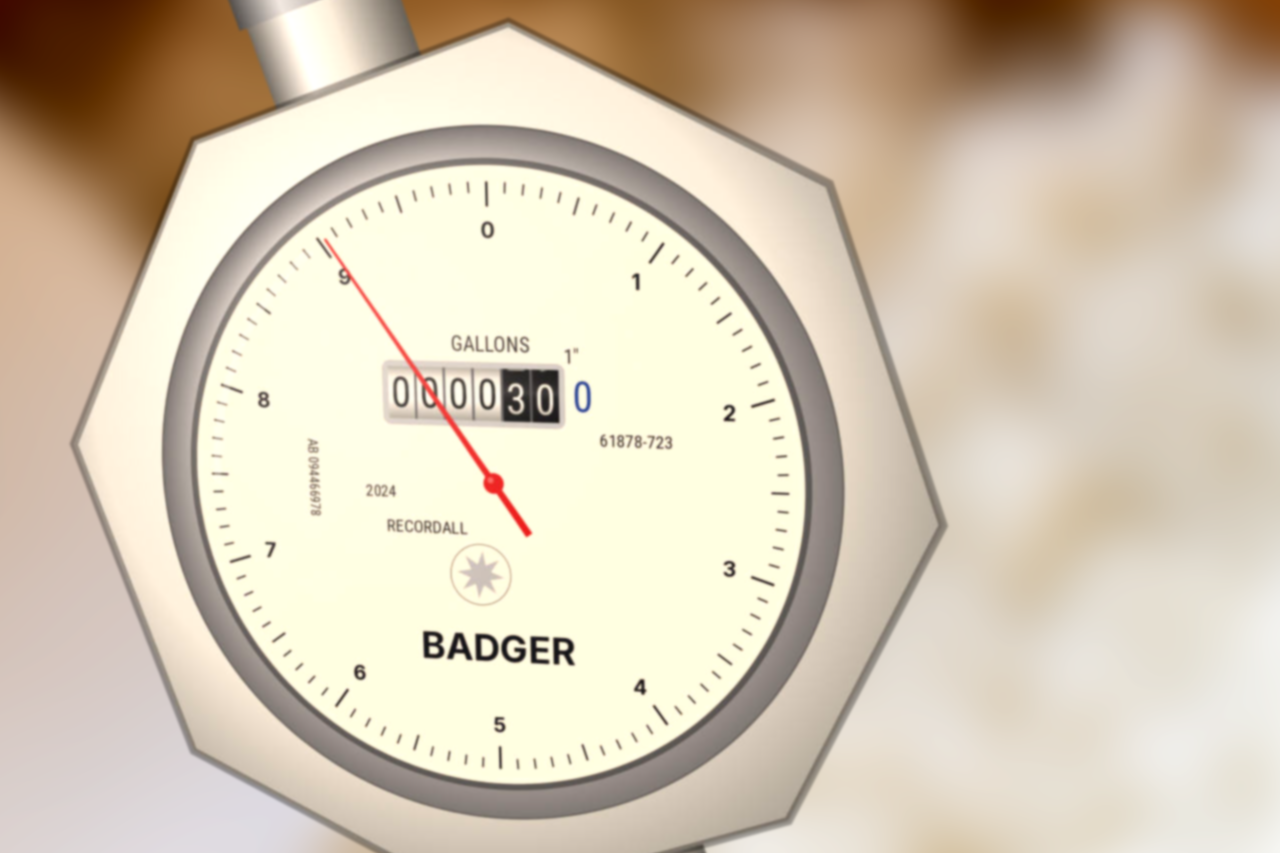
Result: 299.0 (gal)
